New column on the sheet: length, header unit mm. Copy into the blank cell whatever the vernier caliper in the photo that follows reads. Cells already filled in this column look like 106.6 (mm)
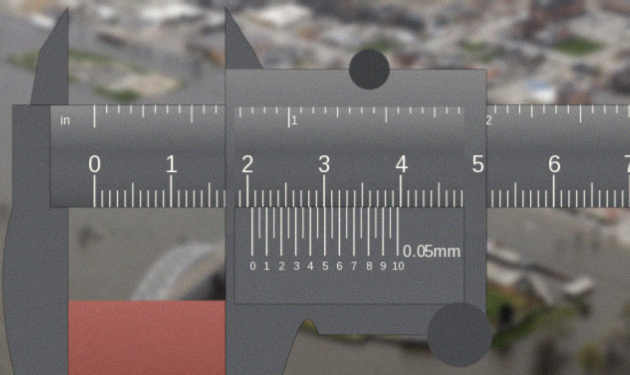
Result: 20.6 (mm)
